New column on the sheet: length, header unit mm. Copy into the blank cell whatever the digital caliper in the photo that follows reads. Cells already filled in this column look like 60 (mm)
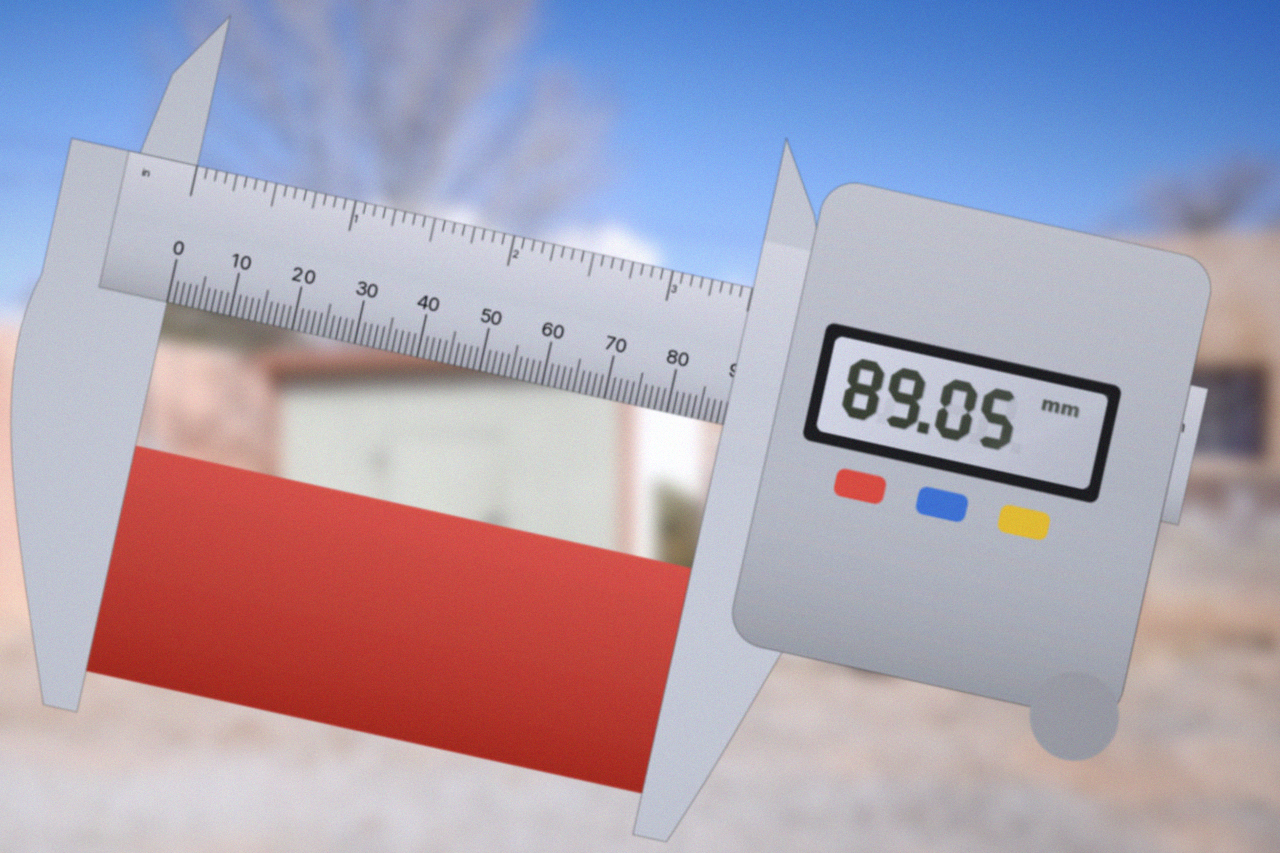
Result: 89.05 (mm)
